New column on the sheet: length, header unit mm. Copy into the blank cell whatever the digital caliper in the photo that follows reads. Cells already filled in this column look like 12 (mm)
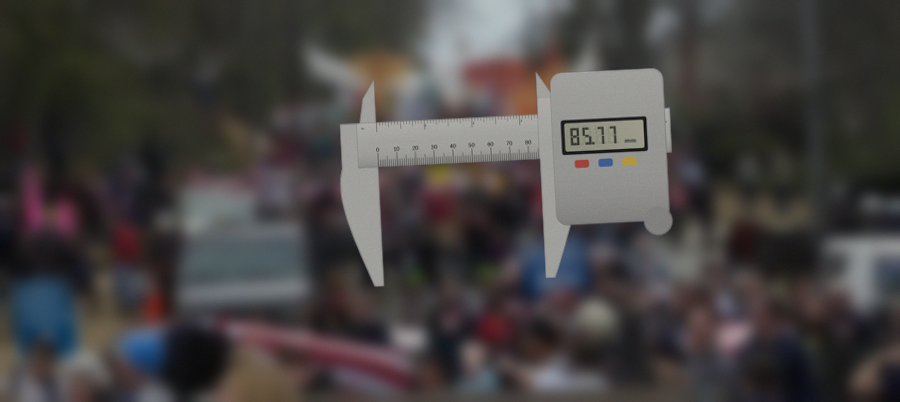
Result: 85.77 (mm)
